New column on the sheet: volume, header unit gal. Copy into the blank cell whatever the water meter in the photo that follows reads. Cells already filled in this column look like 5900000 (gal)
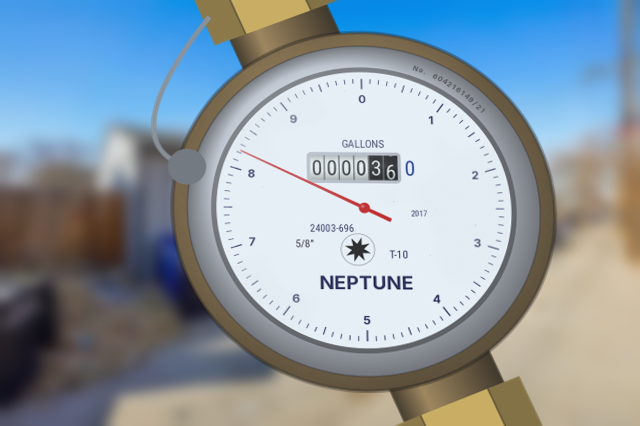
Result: 358.2 (gal)
